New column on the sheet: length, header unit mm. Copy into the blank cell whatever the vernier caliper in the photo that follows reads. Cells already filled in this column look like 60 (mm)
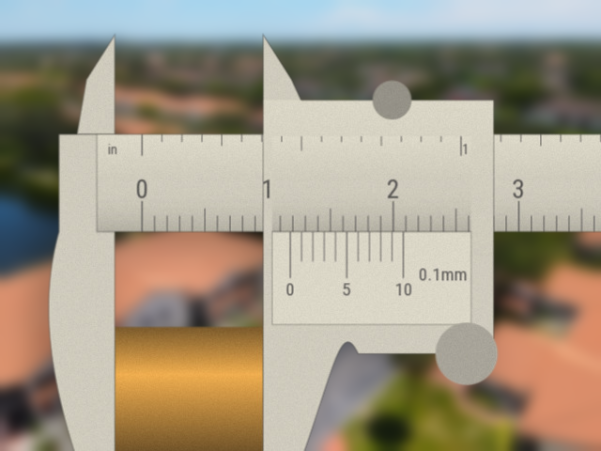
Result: 11.8 (mm)
